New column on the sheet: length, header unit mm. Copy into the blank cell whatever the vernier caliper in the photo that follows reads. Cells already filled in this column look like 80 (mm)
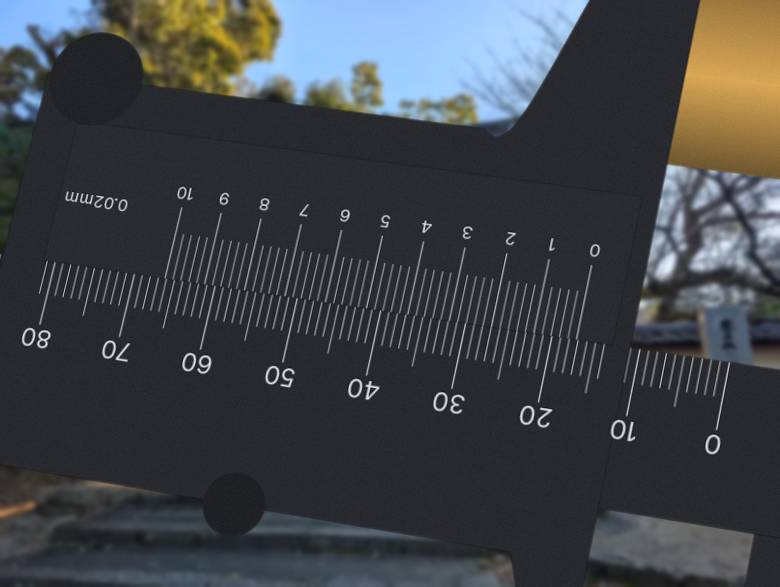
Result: 17.2 (mm)
